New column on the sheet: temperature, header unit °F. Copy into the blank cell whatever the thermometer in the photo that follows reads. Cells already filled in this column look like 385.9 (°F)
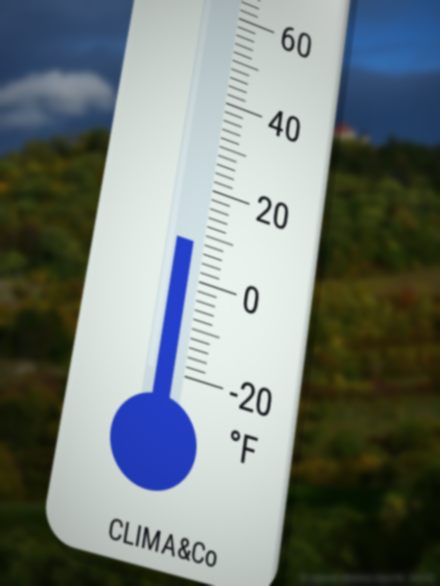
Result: 8 (°F)
